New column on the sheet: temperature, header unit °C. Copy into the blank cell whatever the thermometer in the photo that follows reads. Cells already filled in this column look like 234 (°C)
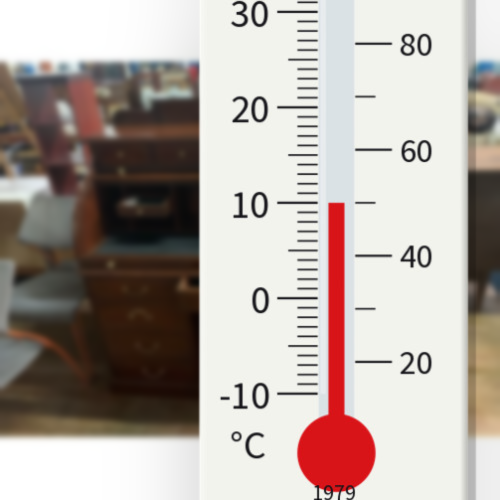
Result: 10 (°C)
